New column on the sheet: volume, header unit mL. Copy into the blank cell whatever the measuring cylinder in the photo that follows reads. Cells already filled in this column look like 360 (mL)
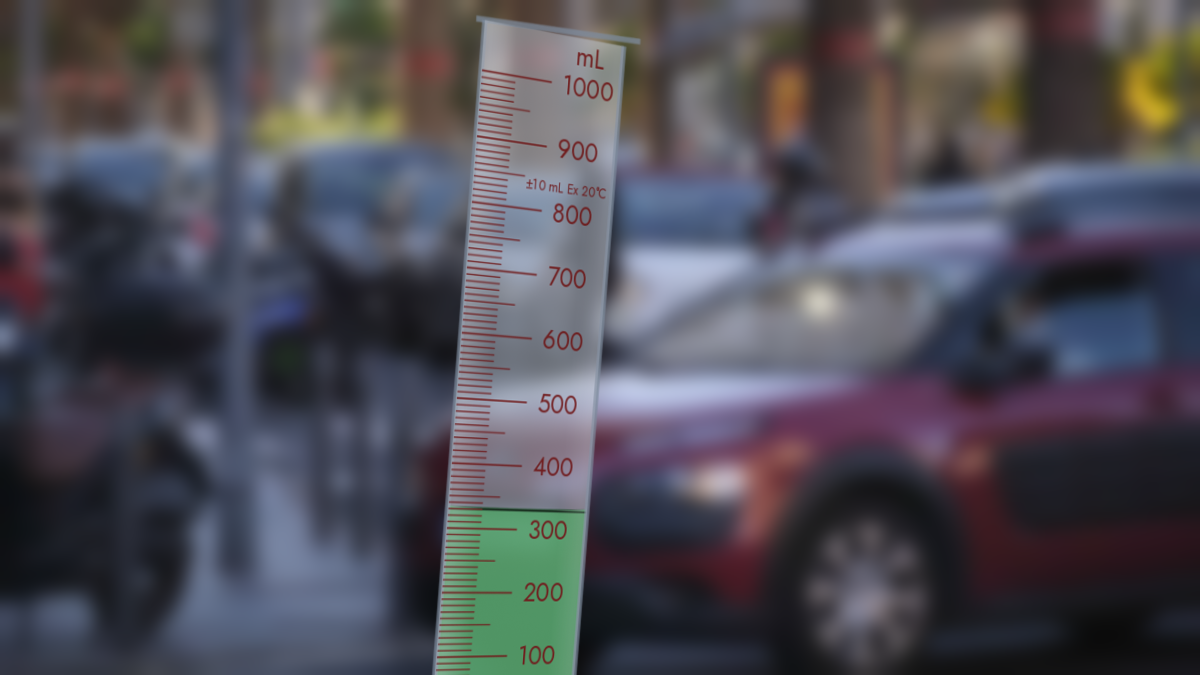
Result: 330 (mL)
